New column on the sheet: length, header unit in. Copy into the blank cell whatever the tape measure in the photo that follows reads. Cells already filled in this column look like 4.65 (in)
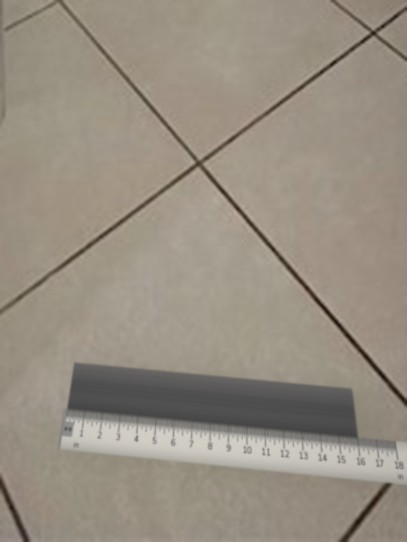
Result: 16 (in)
